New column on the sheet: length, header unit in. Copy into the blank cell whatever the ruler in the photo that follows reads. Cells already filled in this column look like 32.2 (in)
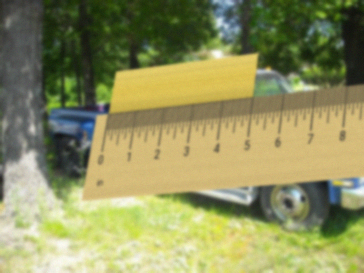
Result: 5 (in)
